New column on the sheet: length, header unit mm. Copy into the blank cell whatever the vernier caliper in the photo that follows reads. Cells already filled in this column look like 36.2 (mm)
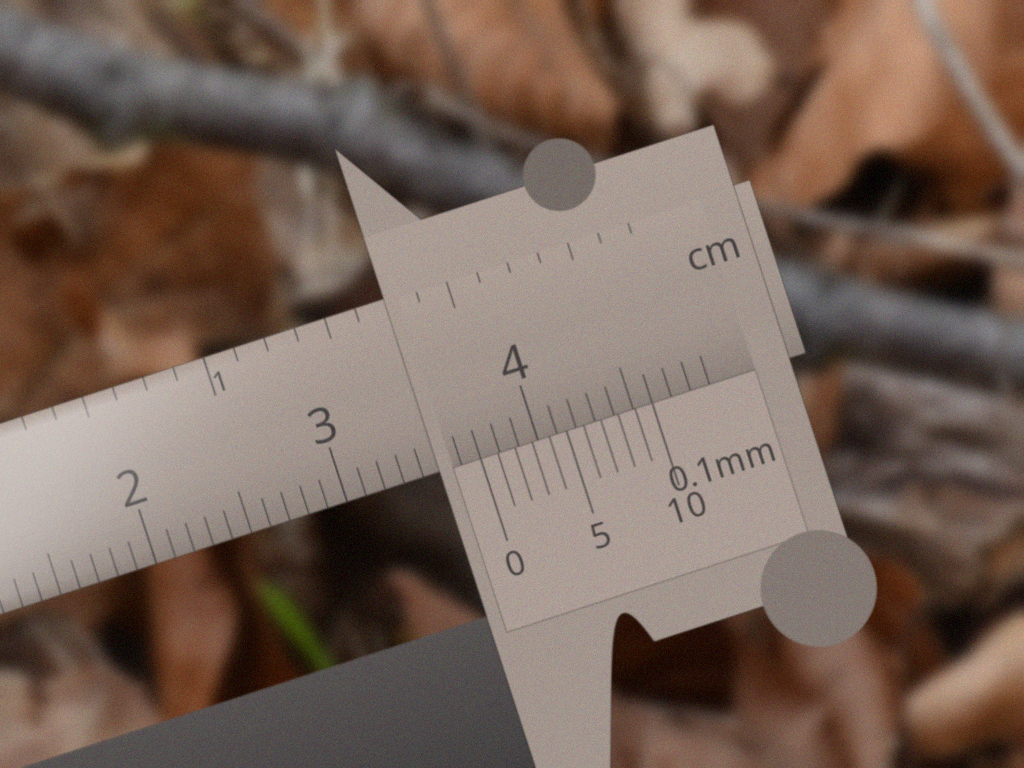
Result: 37.0 (mm)
